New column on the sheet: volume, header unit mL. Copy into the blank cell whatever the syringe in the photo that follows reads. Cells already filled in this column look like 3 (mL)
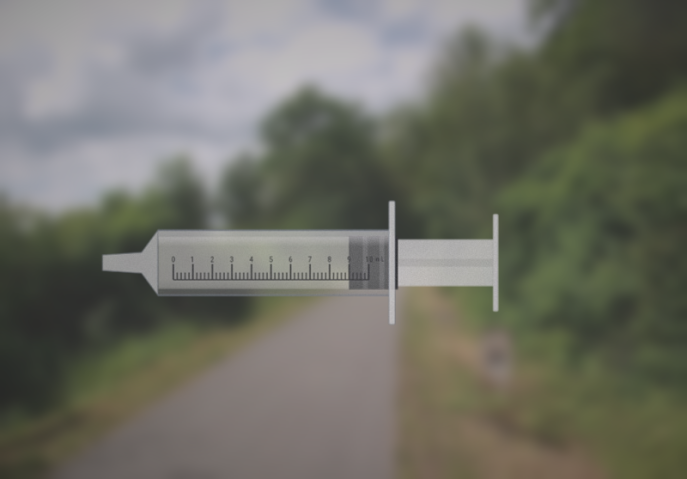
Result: 9 (mL)
